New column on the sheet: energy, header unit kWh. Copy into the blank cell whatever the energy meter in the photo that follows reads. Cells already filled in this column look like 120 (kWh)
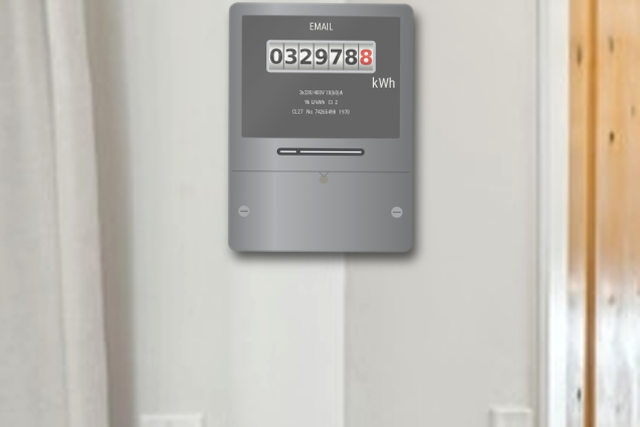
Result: 32978.8 (kWh)
